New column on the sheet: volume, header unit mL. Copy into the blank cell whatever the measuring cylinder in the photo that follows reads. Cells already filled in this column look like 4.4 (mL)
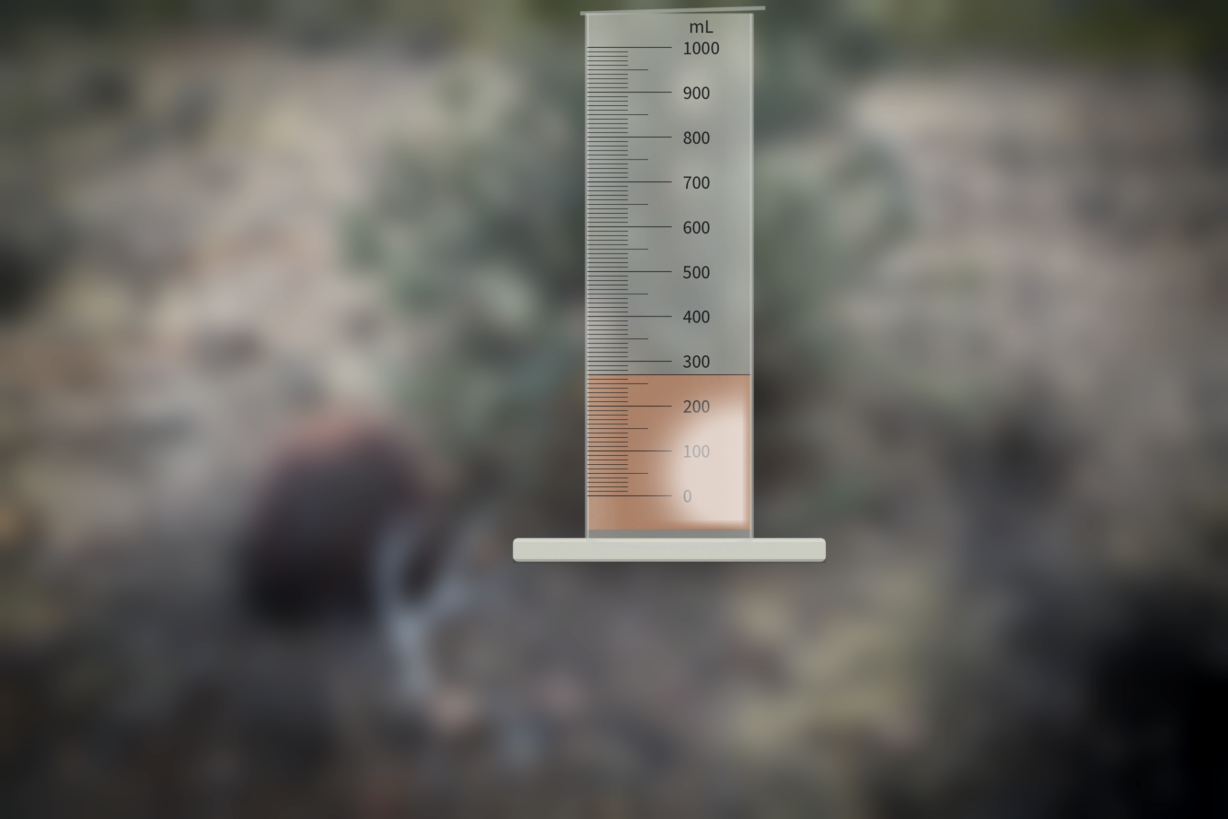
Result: 270 (mL)
